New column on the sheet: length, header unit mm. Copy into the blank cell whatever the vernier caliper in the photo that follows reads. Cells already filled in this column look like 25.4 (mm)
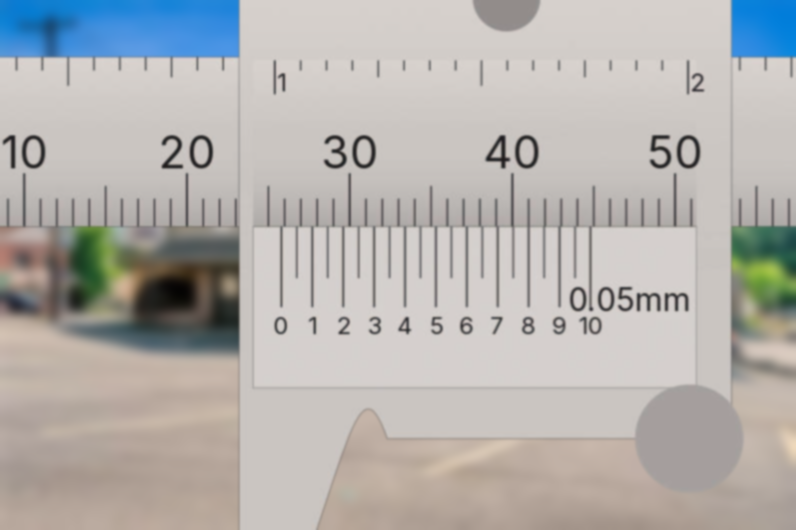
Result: 25.8 (mm)
